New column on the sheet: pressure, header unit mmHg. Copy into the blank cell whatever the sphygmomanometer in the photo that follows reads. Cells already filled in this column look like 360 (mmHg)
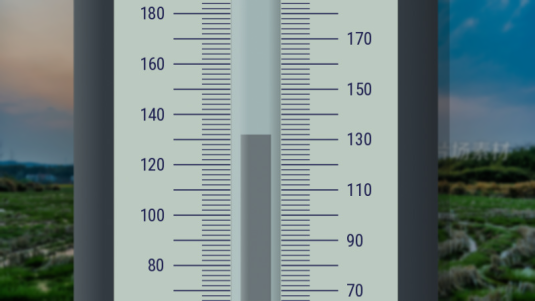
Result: 132 (mmHg)
